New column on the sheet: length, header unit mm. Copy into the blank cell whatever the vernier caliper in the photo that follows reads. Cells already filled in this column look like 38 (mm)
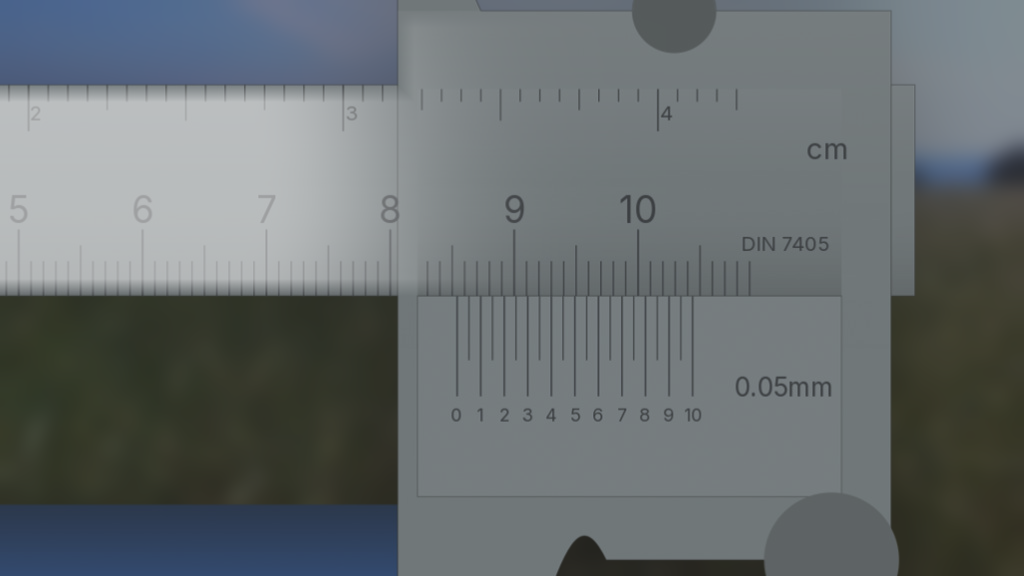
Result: 85.4 (mm)
